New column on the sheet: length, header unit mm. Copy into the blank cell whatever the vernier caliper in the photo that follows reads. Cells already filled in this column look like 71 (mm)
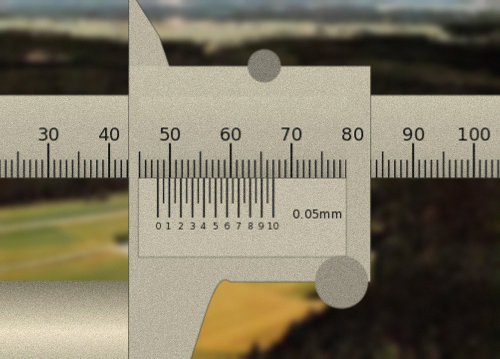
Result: 48.0 (mm)
